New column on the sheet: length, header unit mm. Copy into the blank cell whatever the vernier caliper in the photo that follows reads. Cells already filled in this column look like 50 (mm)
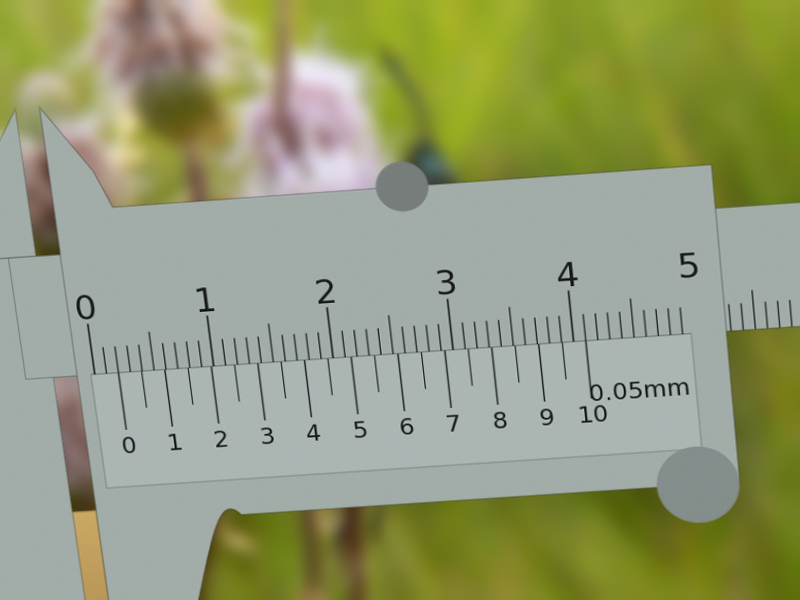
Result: 2.0 (mm)
